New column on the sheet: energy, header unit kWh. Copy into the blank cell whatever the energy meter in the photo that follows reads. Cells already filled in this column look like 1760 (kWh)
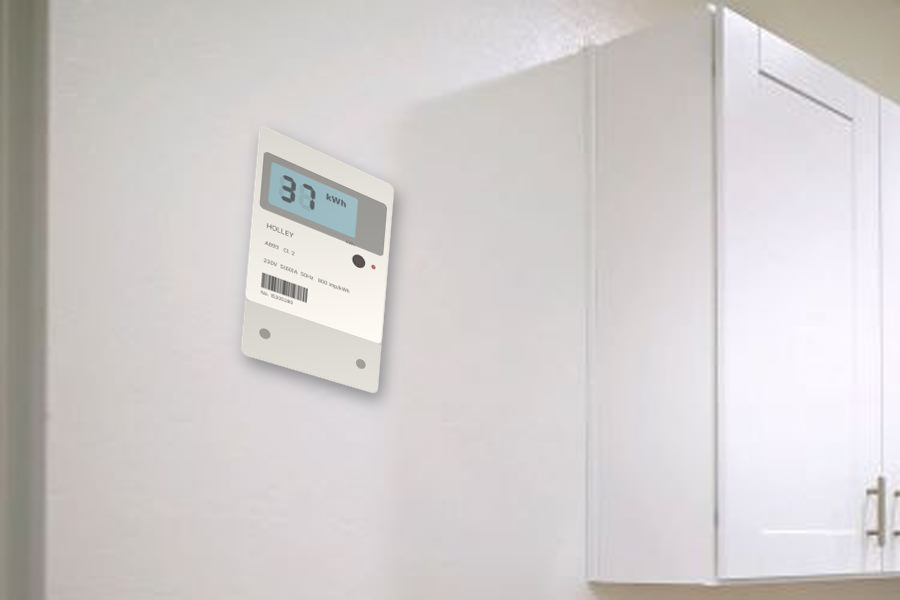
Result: 37 (kWh)
